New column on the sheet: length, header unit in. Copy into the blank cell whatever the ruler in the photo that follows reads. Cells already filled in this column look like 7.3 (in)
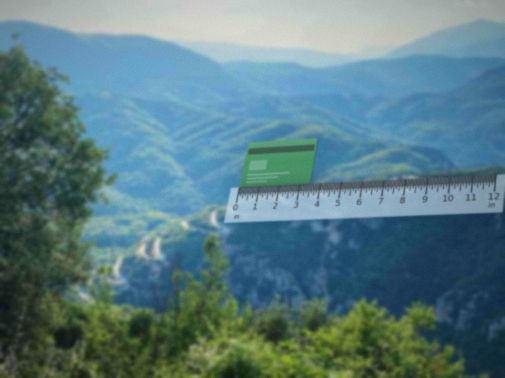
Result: 3.5 (in)
